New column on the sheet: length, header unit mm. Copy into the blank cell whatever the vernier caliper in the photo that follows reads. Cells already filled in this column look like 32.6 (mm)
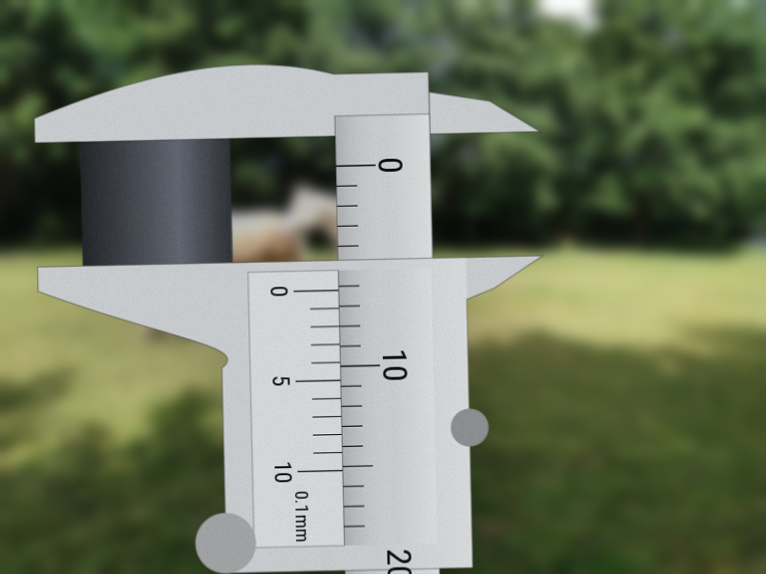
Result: 6.2 (mm)
